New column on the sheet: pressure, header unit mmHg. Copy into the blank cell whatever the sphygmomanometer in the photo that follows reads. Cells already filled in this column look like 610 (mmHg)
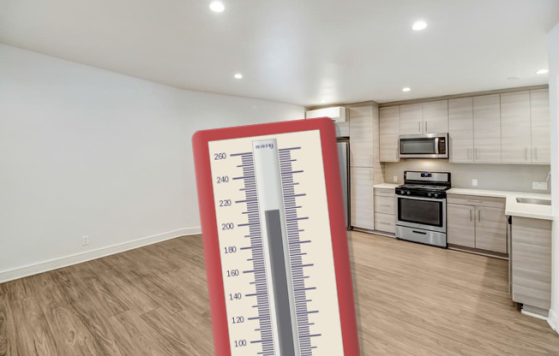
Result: 210 (mmHg)
